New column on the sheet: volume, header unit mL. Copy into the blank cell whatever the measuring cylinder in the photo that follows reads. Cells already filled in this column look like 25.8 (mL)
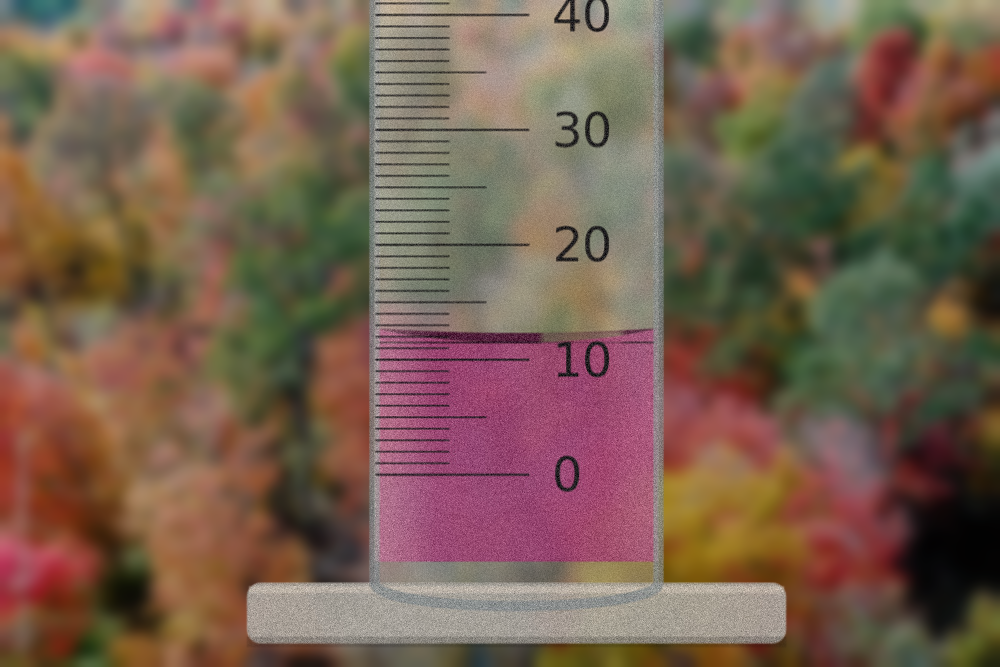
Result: 11.5 (mL)
